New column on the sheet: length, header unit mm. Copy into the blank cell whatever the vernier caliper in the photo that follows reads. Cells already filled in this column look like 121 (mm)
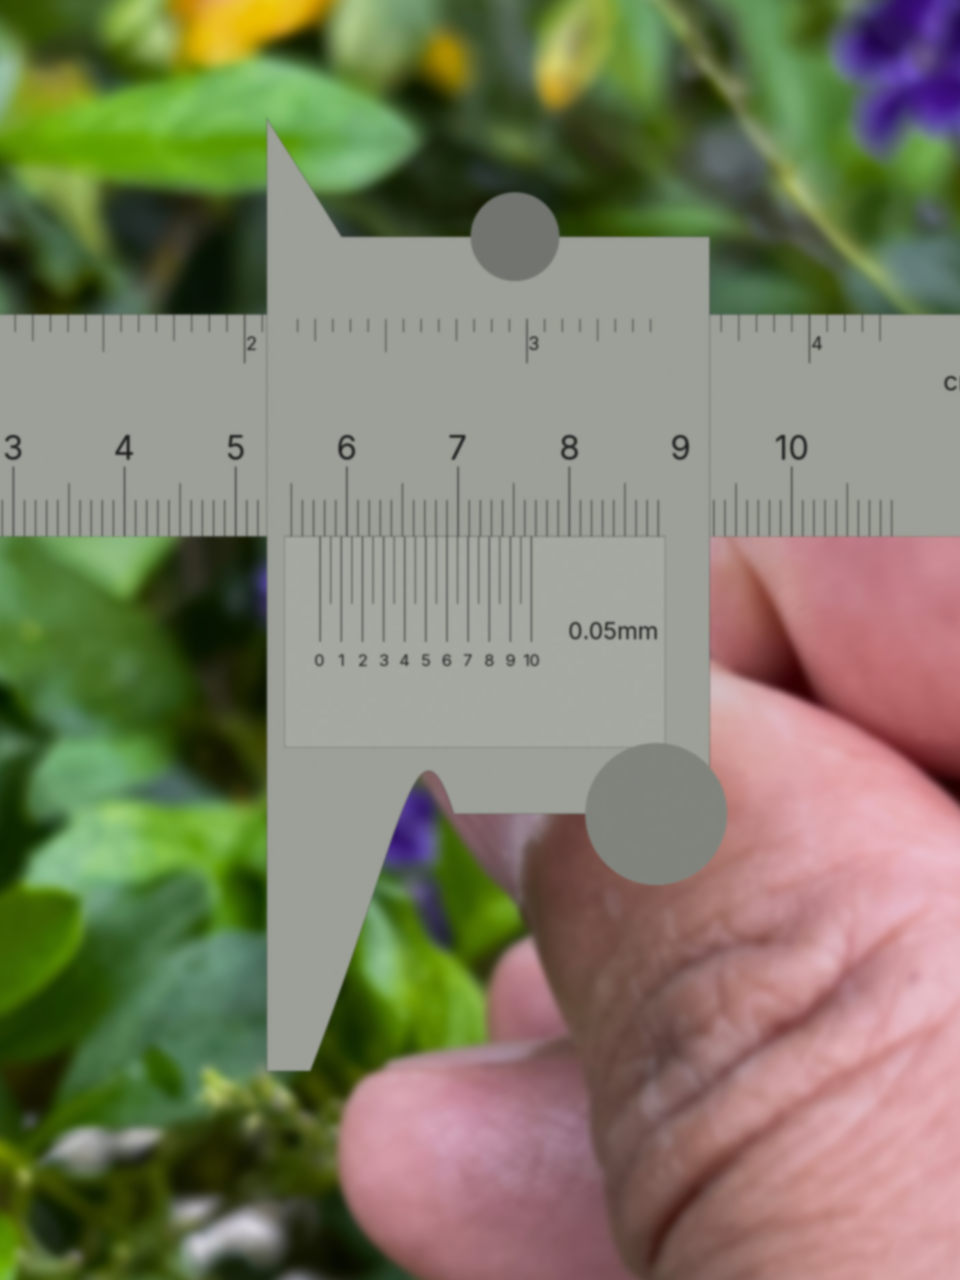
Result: 57.6 (mm)
